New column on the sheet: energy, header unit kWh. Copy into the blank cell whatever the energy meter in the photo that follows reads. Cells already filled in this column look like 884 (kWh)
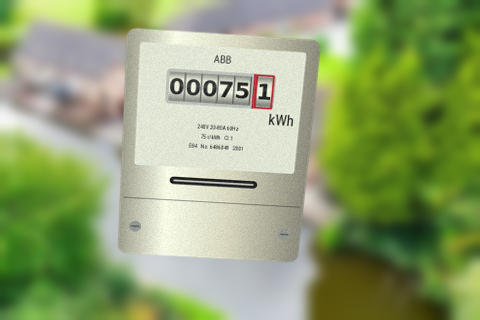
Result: 75.1 (kWh)
